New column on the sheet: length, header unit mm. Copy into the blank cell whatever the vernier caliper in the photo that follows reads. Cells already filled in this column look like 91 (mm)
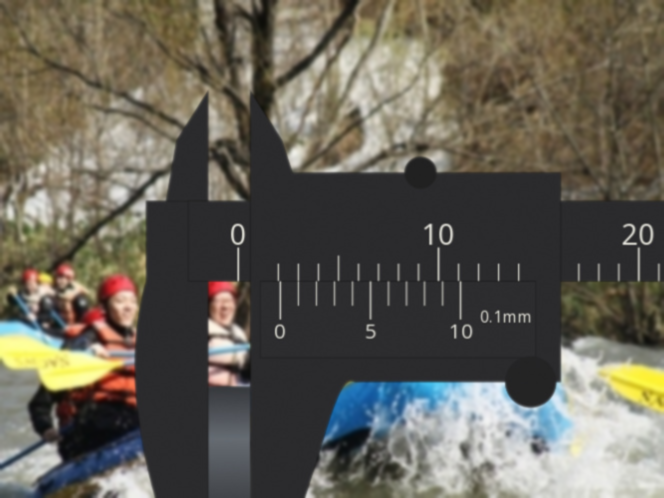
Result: 2.1 (mm)
